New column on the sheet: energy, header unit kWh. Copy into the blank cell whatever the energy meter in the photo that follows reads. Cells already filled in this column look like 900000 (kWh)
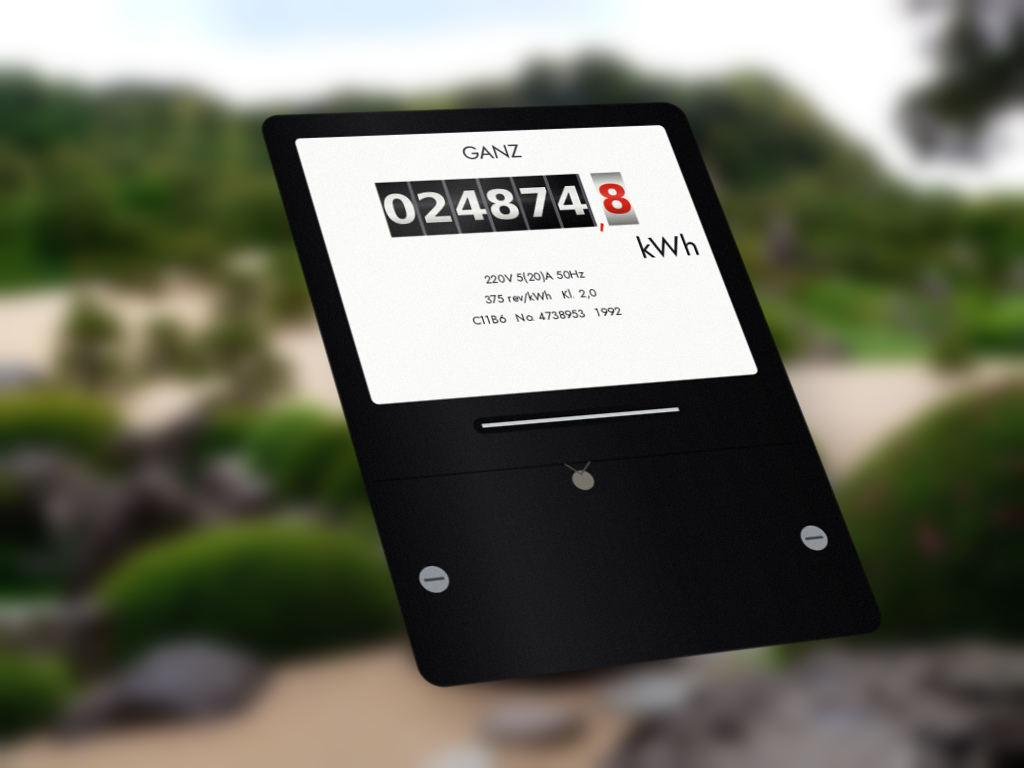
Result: 24874.8 (kWh)
